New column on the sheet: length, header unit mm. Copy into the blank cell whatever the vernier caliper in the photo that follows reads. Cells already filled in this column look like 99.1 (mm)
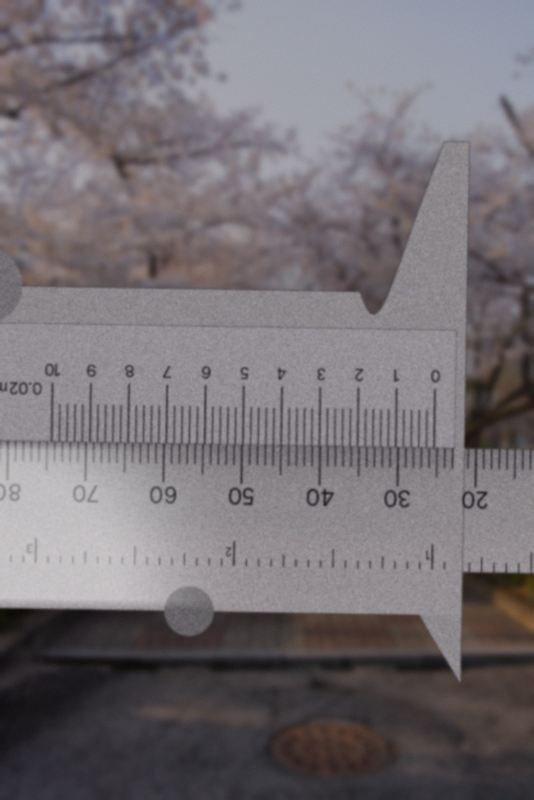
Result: 25.4 (mm)
